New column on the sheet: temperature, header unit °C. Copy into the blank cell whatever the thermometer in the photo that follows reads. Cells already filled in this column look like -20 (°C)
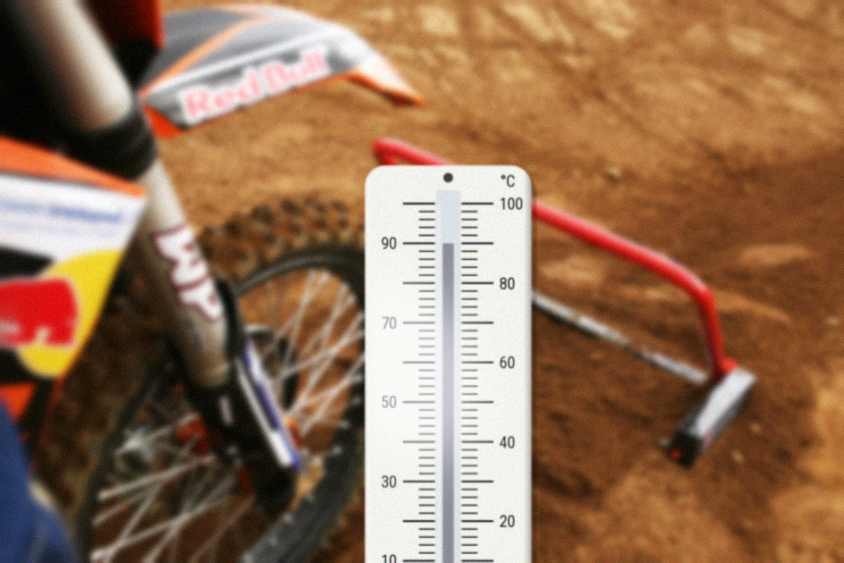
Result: 90 (°C)
